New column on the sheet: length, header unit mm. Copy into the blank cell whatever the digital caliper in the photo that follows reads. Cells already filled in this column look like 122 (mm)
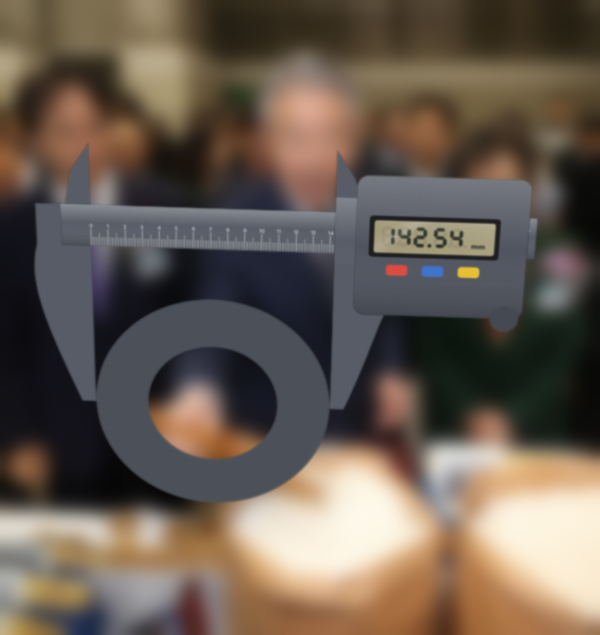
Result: 142.54 (mm)
